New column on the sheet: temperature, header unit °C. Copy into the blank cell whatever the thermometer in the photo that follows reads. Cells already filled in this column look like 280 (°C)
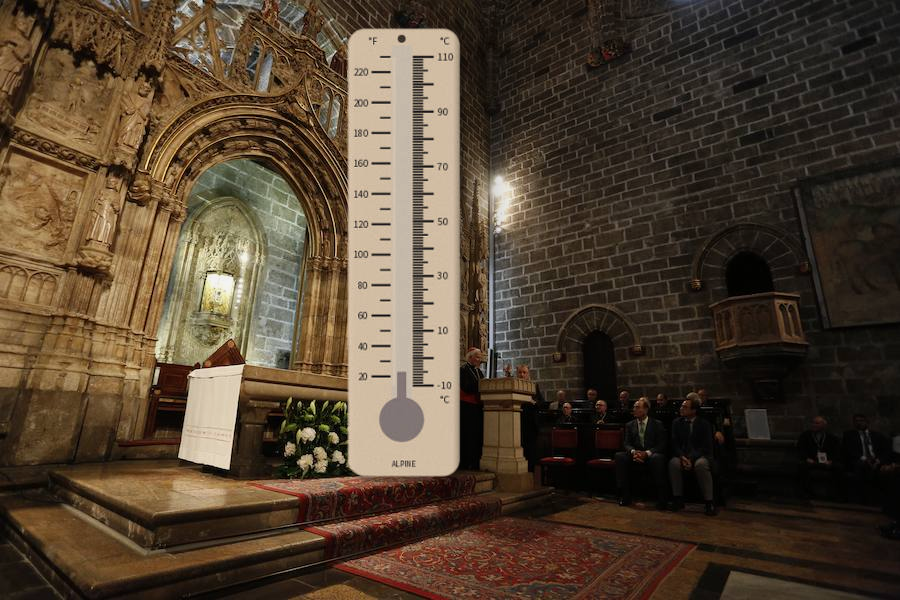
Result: -5 (°C)
